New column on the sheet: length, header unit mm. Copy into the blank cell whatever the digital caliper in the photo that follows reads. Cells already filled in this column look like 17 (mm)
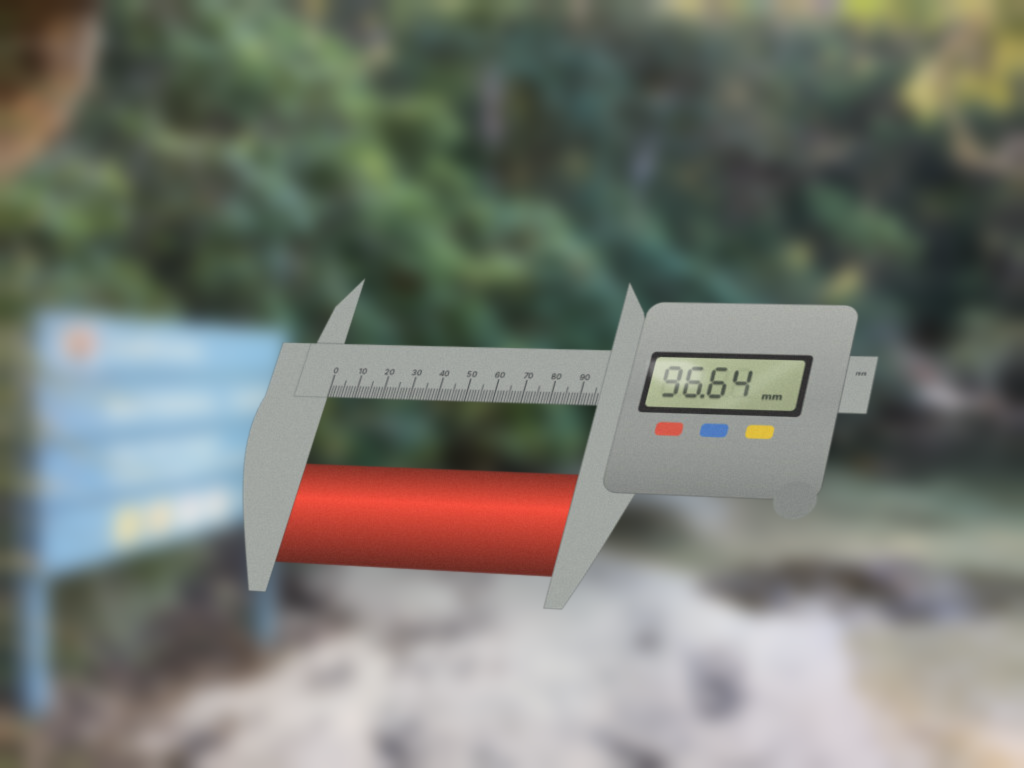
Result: 96.64 (mm)
